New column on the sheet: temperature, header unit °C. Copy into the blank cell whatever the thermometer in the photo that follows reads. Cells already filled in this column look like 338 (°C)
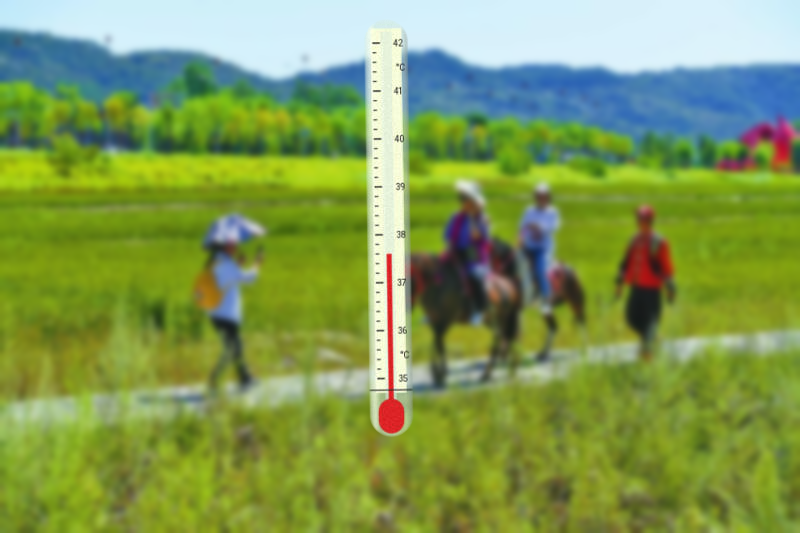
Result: 37.6 (°C)
